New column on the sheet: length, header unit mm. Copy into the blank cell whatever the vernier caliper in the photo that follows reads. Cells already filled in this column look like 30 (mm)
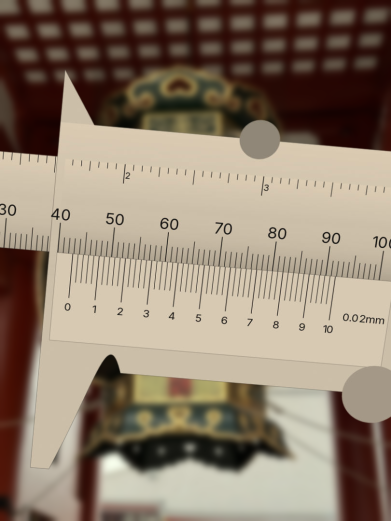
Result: 42.8 (mm)
